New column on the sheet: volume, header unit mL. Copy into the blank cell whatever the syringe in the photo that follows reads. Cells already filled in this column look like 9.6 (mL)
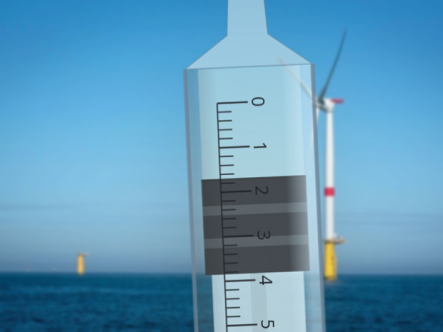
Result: 1.7 (mL)
